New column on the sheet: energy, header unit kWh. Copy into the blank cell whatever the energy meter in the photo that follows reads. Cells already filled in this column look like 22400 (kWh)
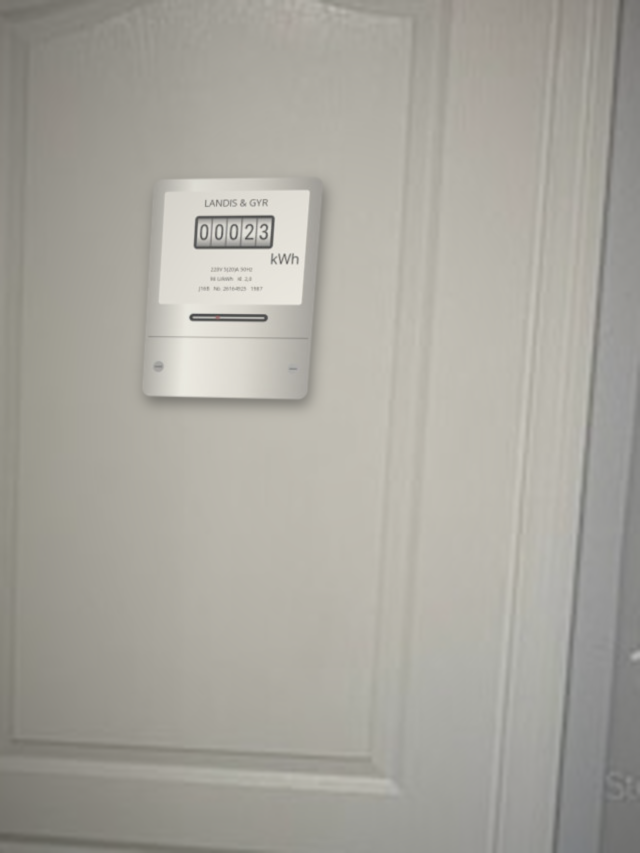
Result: 23 (kWh)
